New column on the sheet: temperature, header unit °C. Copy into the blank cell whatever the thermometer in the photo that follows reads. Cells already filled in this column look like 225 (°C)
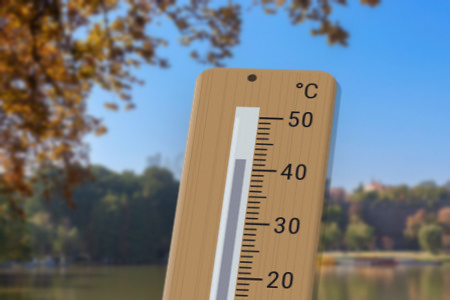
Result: 42 (°C)
